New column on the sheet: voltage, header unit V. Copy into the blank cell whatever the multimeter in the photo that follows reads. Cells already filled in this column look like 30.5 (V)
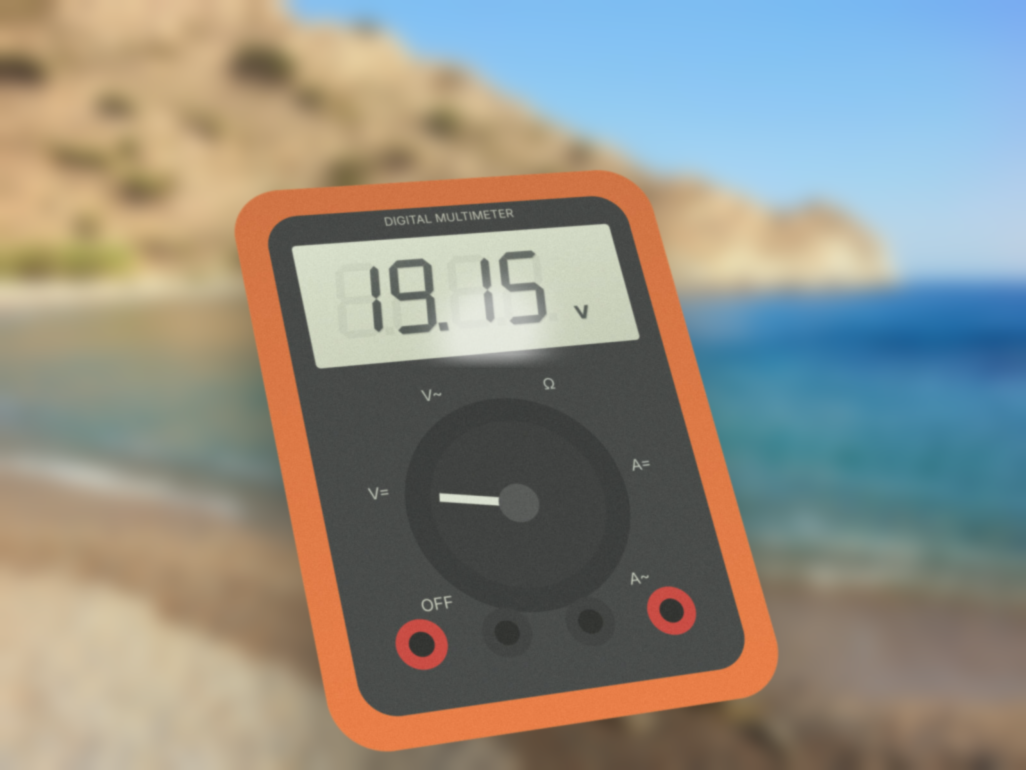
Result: 19.15 (V)
